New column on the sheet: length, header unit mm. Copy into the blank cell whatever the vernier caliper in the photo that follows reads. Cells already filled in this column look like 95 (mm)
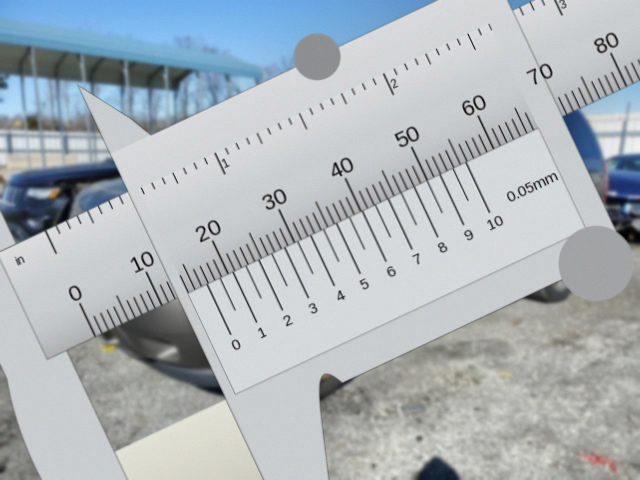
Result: 16.8 (mm)
